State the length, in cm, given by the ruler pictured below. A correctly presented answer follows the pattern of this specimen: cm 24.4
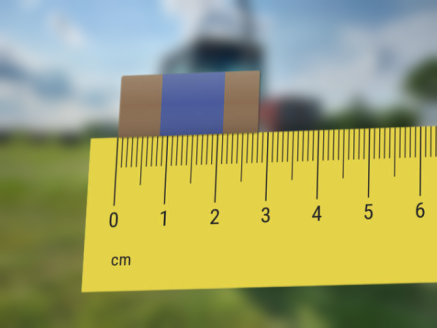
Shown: cm 2.8
